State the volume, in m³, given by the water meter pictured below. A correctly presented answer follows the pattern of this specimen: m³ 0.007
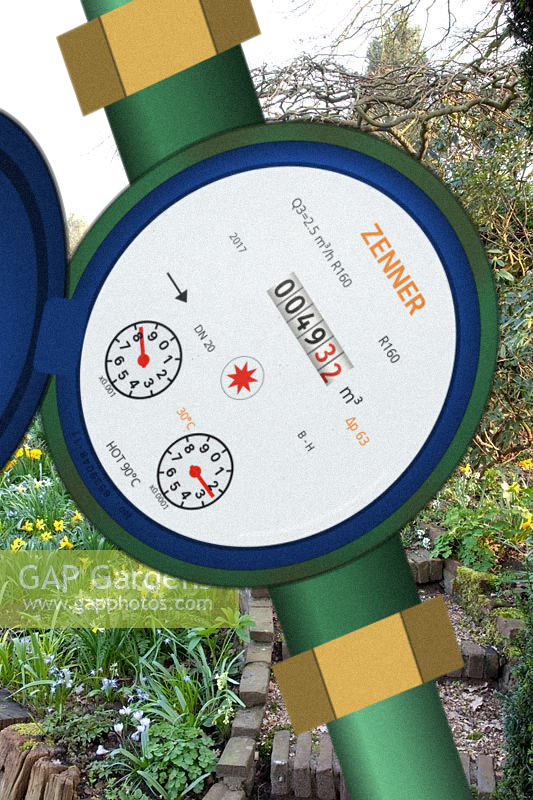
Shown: m³ 49.3182
